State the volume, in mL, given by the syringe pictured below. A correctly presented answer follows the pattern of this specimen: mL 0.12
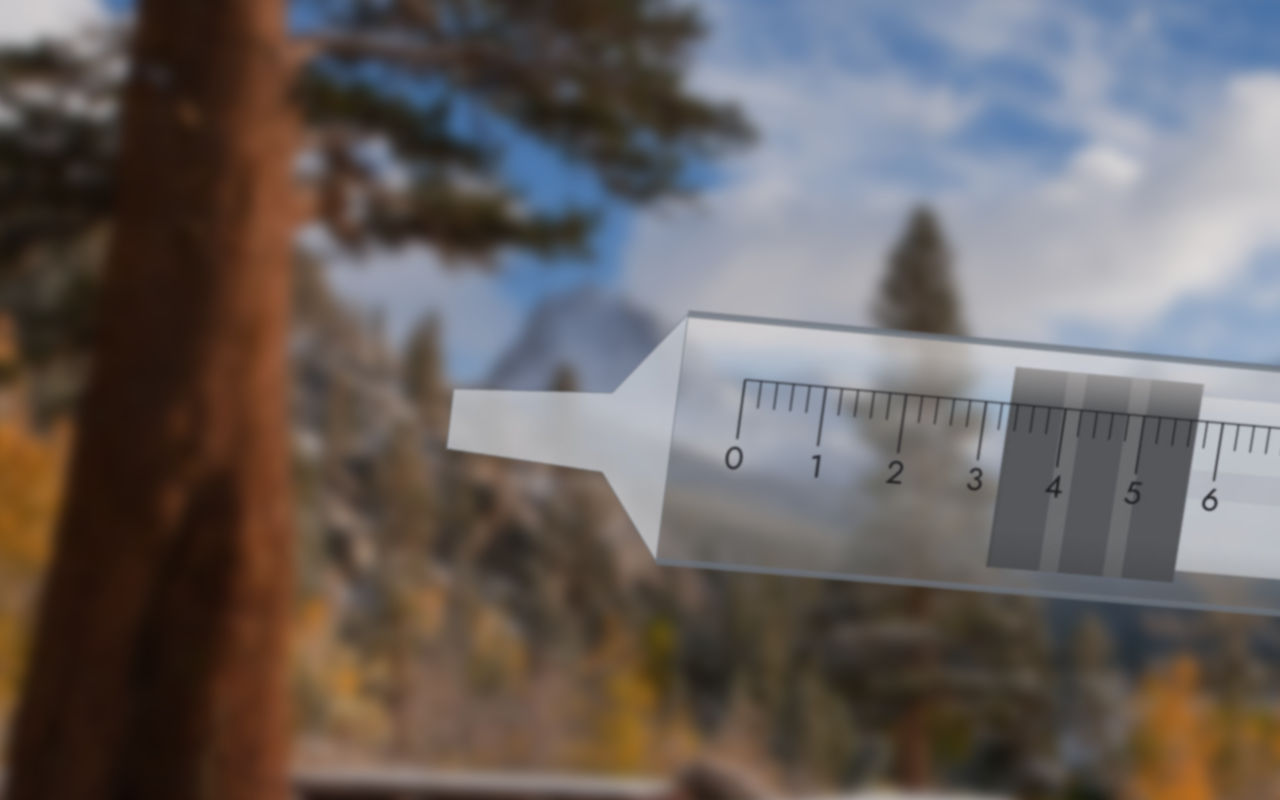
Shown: mL 3.3
